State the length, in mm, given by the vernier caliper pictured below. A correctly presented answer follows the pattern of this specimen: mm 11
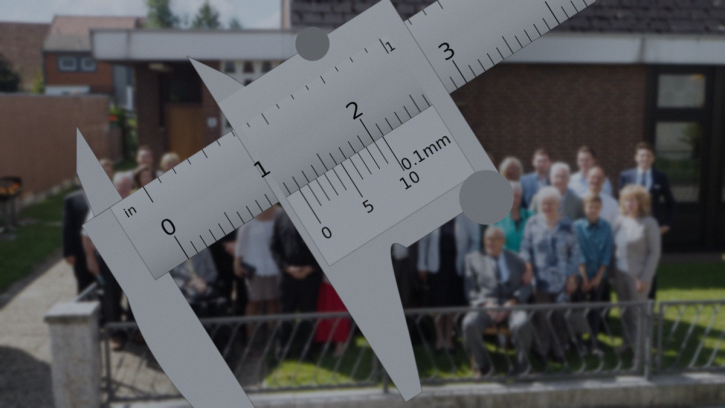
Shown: mm 11.9
